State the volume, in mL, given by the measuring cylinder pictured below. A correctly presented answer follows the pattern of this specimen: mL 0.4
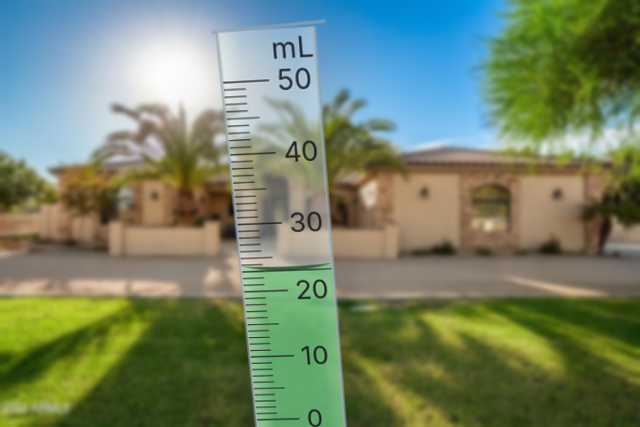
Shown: mL 23
